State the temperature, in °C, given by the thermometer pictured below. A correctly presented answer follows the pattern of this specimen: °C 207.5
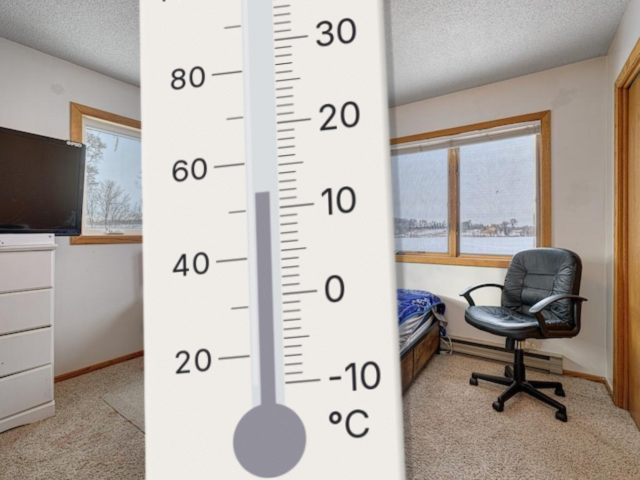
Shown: °C 12
